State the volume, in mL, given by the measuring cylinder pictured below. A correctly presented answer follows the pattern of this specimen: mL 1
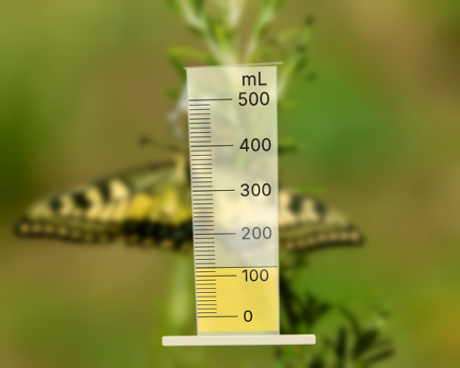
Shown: mL 120
